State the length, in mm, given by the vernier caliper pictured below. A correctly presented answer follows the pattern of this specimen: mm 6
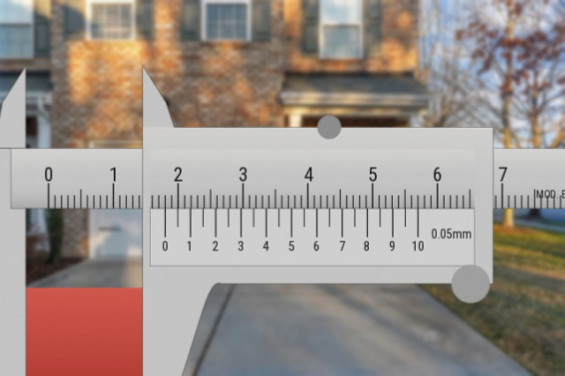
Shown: mm 18.0
